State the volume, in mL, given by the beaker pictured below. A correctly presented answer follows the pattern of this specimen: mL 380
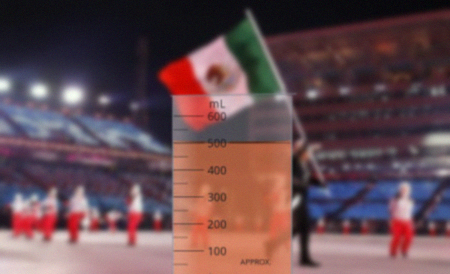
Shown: mL 500
